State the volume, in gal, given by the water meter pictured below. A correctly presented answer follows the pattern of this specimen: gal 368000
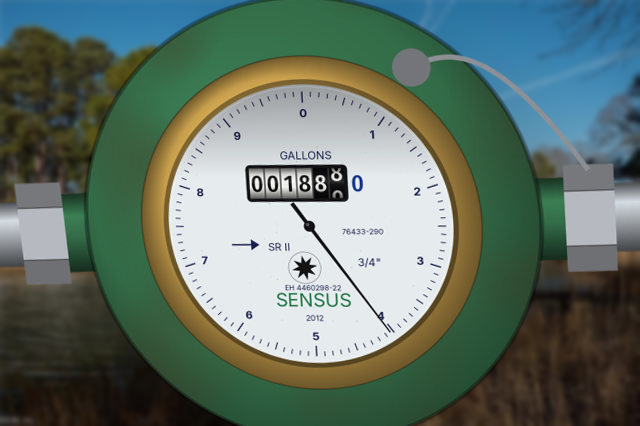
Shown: gal 18884.0
